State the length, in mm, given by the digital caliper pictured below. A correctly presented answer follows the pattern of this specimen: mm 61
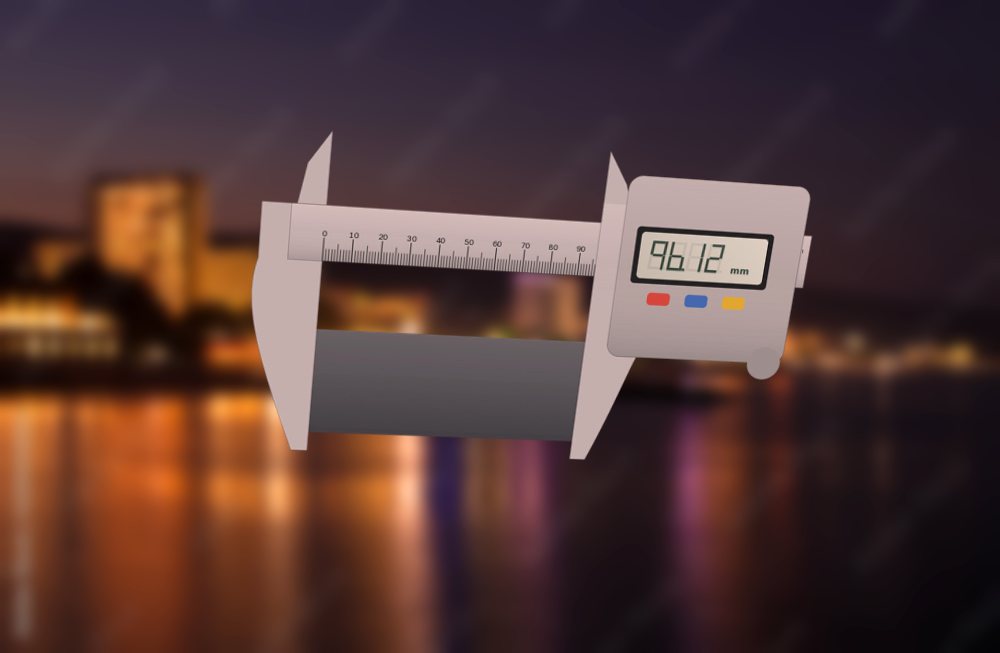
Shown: mm 96.12
